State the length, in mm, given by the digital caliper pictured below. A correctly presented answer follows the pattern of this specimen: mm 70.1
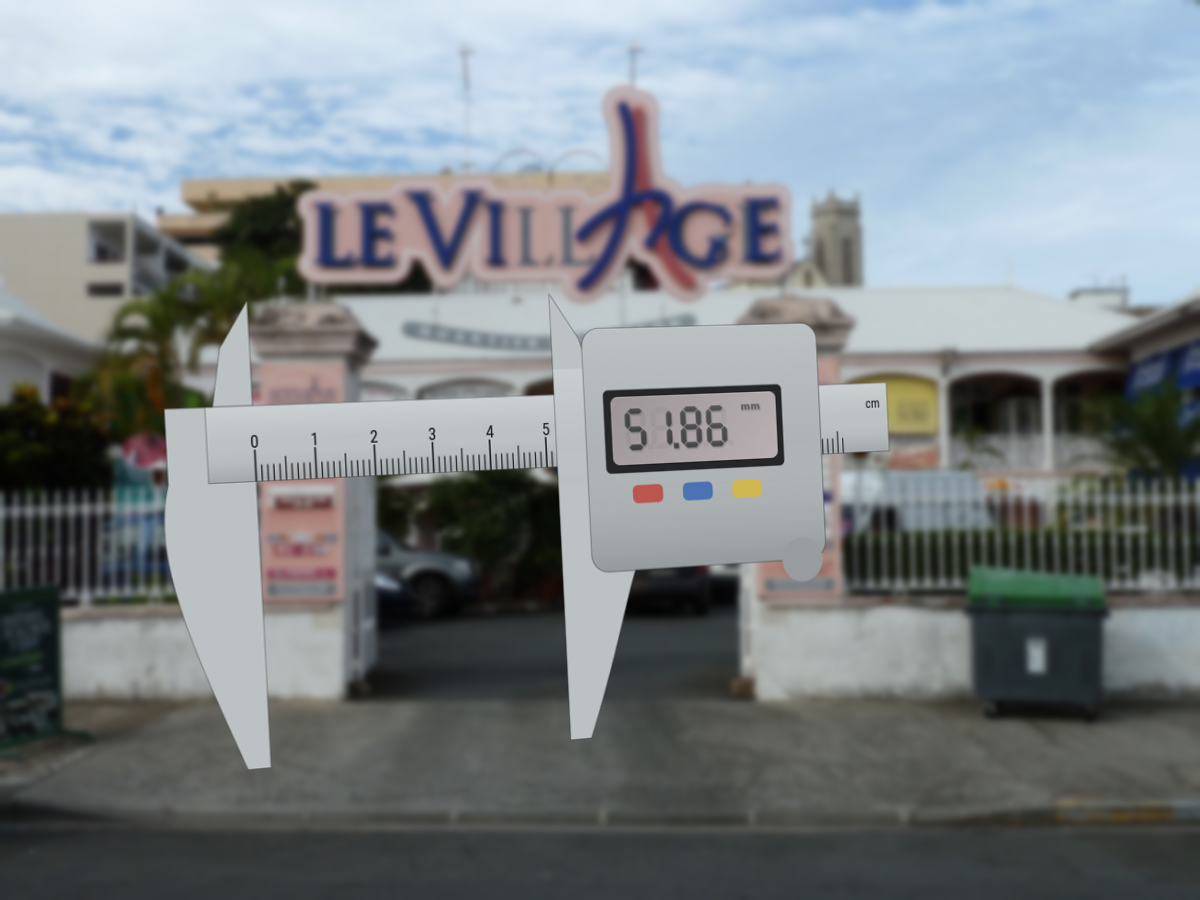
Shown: mm 51.86
